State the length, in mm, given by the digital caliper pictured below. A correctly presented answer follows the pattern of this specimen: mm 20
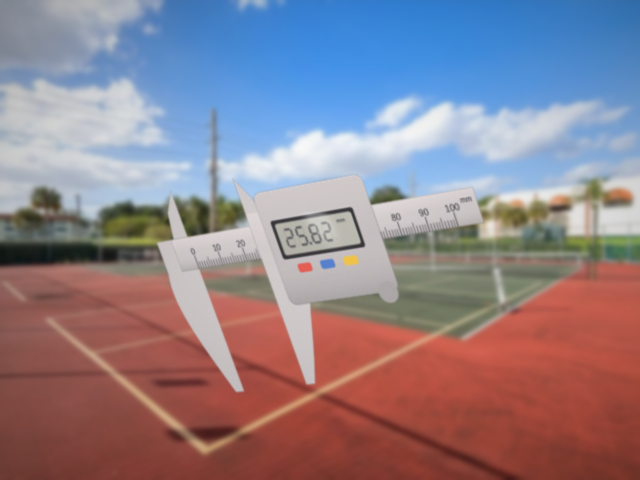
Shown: mm 25.82
